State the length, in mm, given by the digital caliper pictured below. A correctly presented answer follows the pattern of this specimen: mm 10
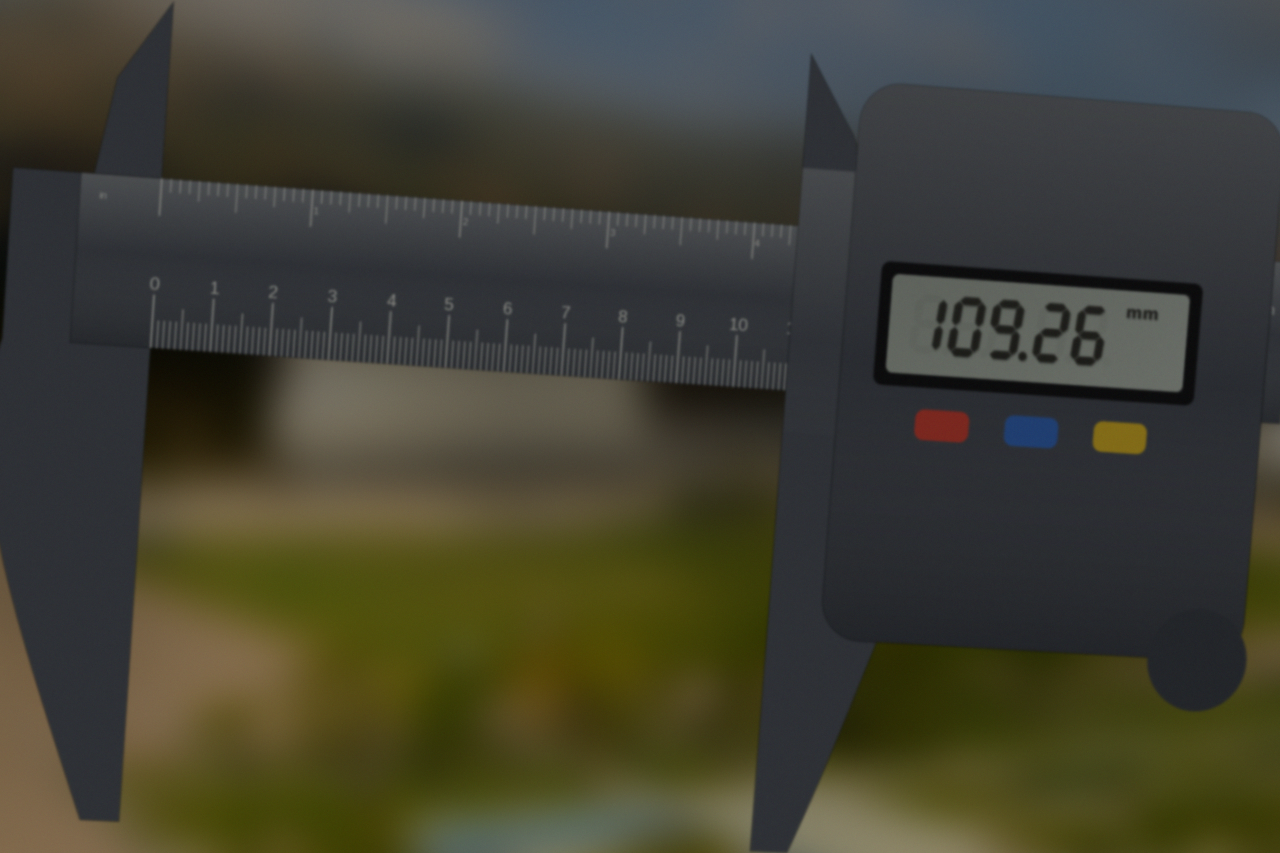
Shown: mm 109.26
